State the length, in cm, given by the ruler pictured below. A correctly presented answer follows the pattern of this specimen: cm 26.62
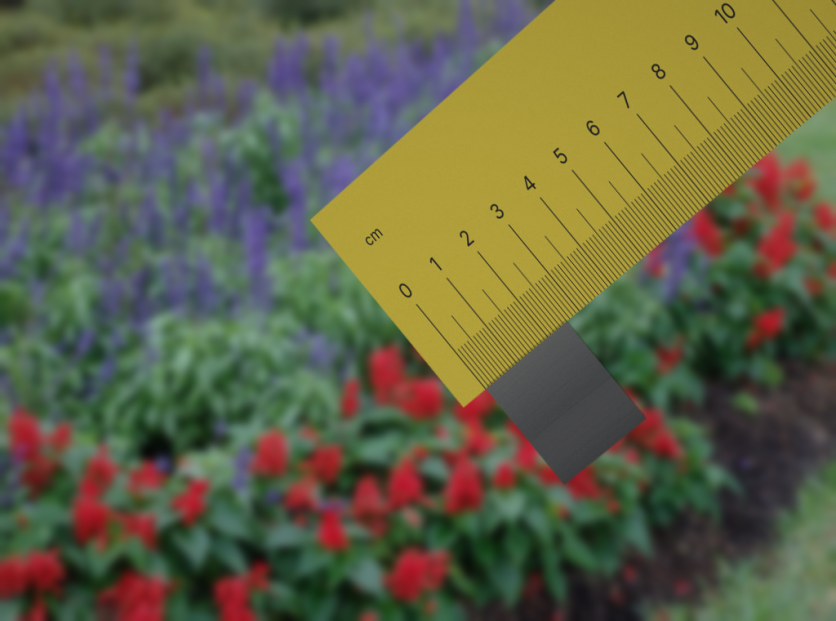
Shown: cm 2.6
